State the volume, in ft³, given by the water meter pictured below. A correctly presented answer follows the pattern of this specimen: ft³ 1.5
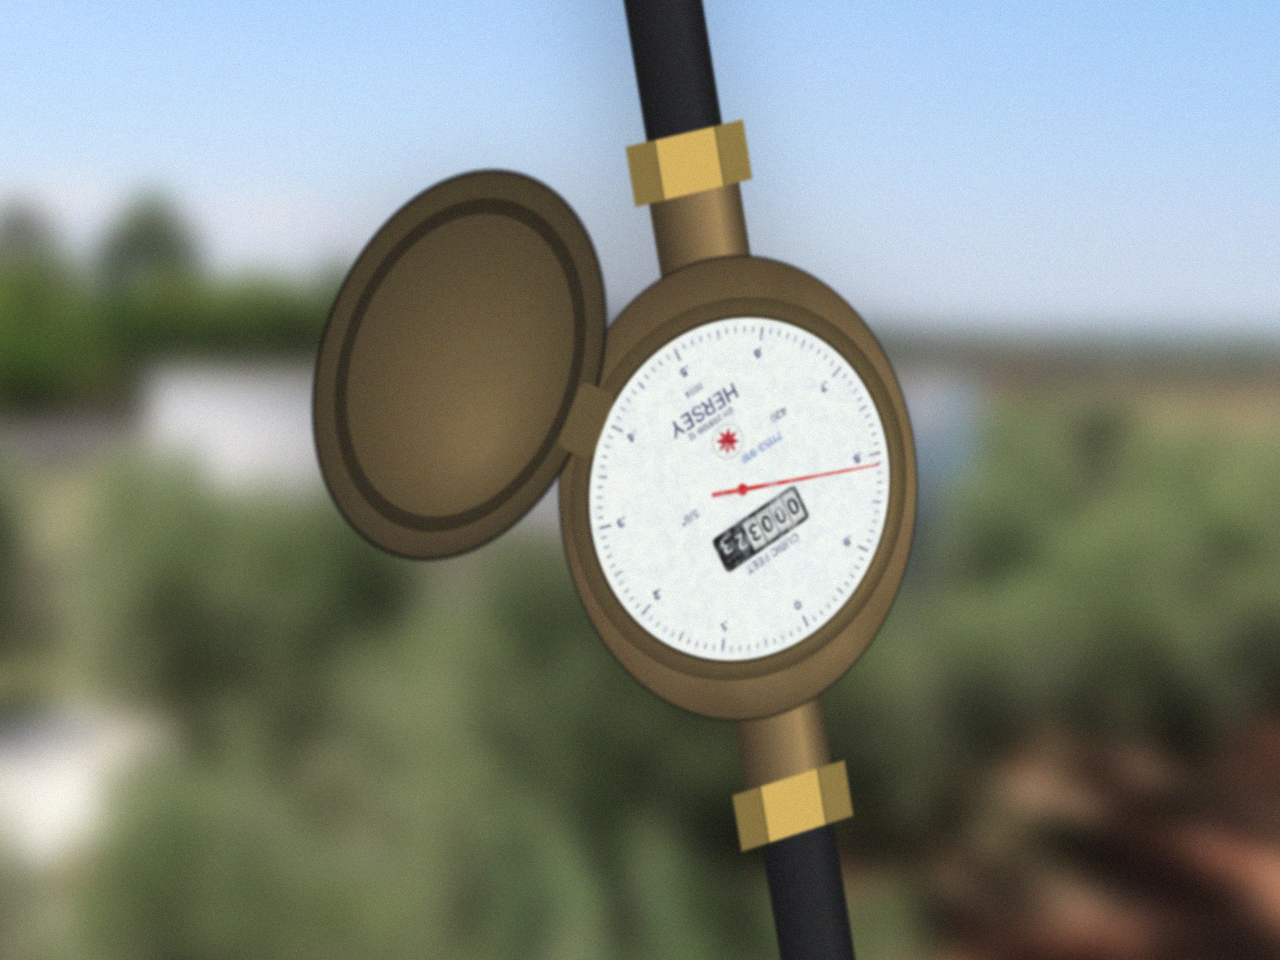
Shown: ft³ 322.81
